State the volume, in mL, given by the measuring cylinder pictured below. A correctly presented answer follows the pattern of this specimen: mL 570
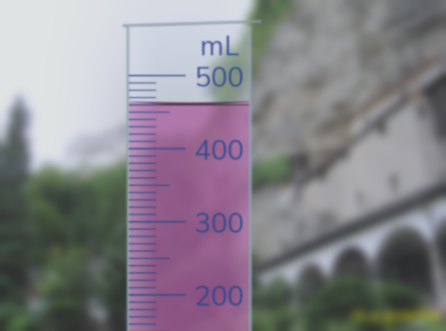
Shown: mL 460
